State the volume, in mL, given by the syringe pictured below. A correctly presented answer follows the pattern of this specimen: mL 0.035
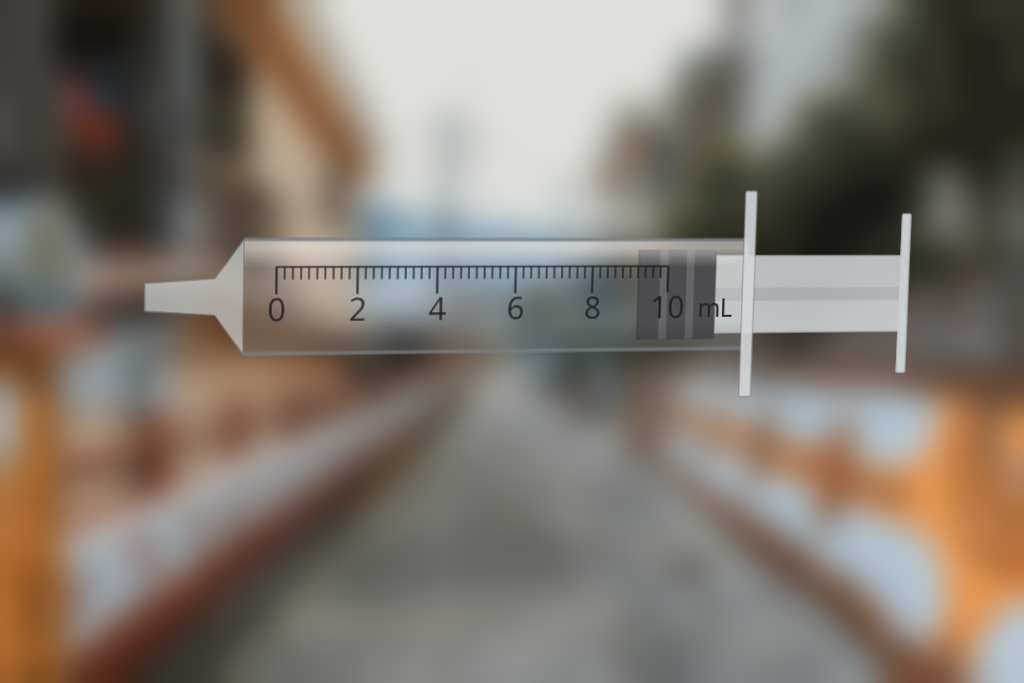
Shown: mL 9.2
